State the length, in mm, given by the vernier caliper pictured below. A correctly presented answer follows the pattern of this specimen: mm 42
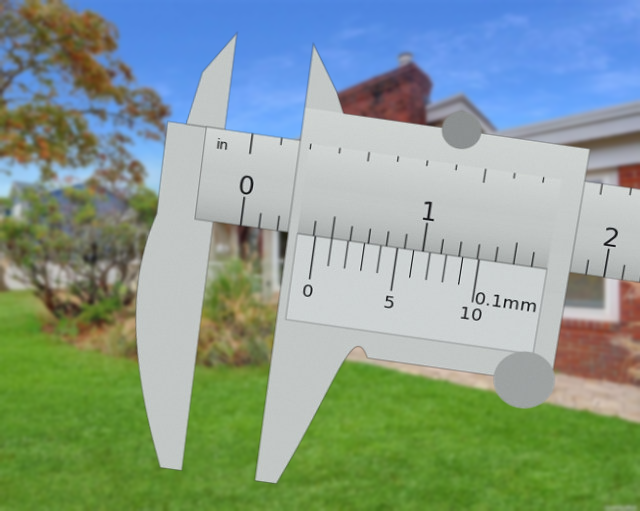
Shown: mm 4.1
